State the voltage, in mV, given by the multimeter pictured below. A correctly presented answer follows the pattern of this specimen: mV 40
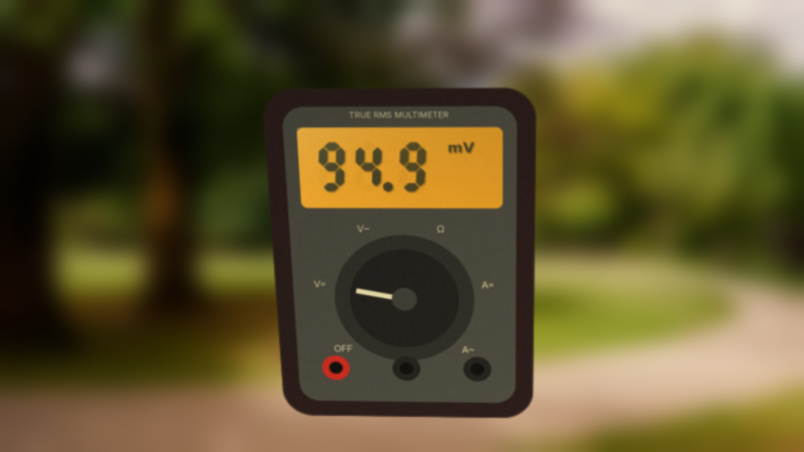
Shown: mV 94.9
